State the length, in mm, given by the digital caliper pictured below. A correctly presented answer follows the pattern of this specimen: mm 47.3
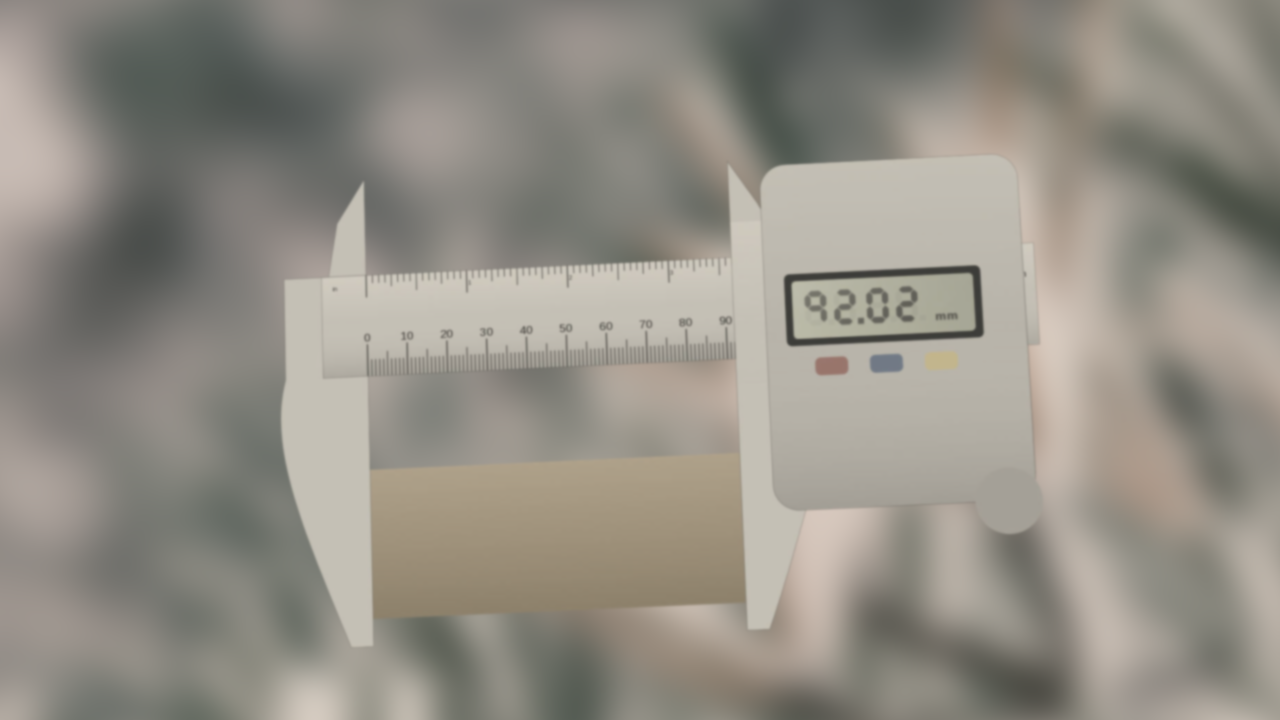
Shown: mm 92.02
